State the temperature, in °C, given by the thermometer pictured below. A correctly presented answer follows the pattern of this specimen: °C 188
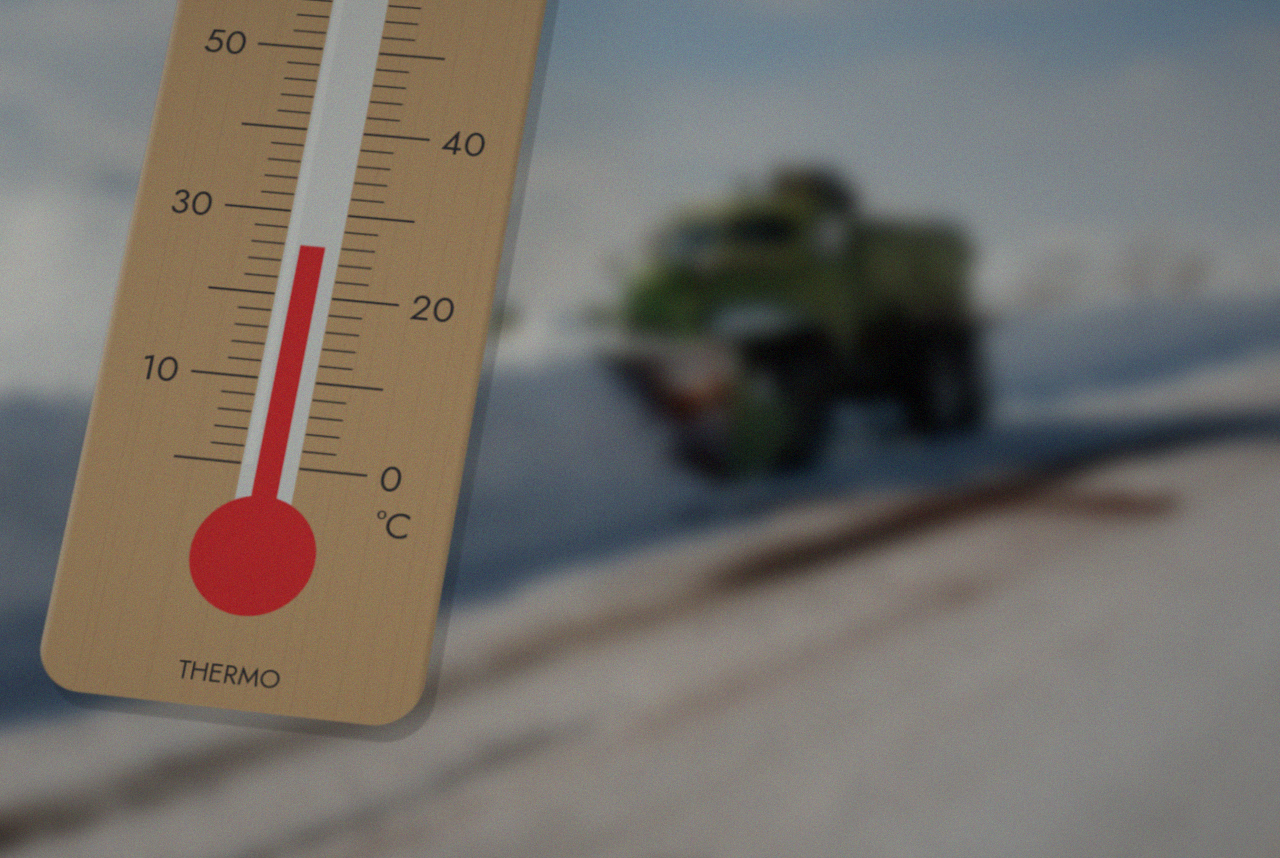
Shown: °C 26
